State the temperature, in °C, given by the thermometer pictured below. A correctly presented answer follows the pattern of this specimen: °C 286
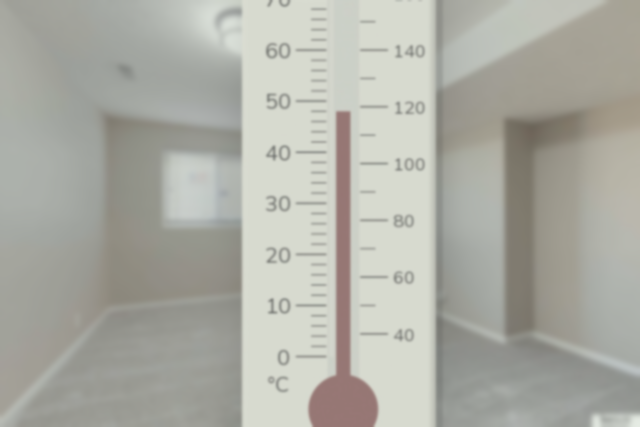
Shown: °C 48
